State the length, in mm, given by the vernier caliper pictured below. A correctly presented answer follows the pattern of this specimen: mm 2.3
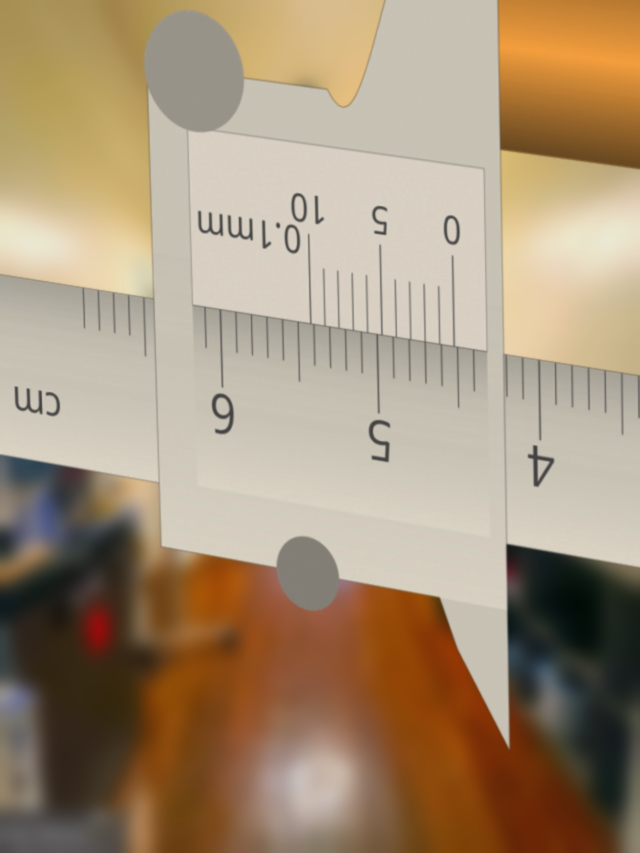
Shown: mm 45.2
